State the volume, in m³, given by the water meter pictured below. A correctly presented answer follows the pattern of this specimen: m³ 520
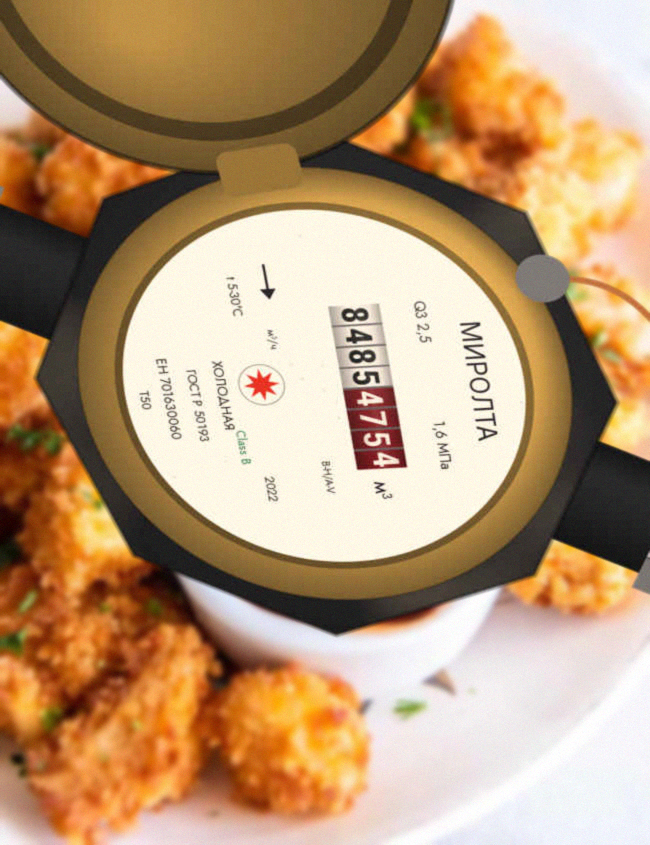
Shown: m³ 8485.4754
